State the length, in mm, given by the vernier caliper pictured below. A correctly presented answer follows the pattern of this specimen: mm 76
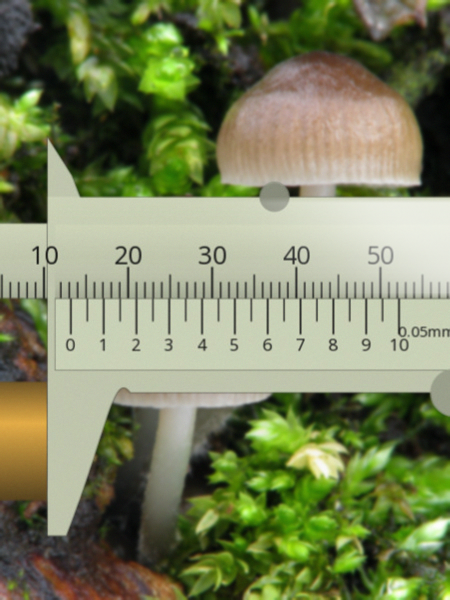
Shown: mm 13.2
